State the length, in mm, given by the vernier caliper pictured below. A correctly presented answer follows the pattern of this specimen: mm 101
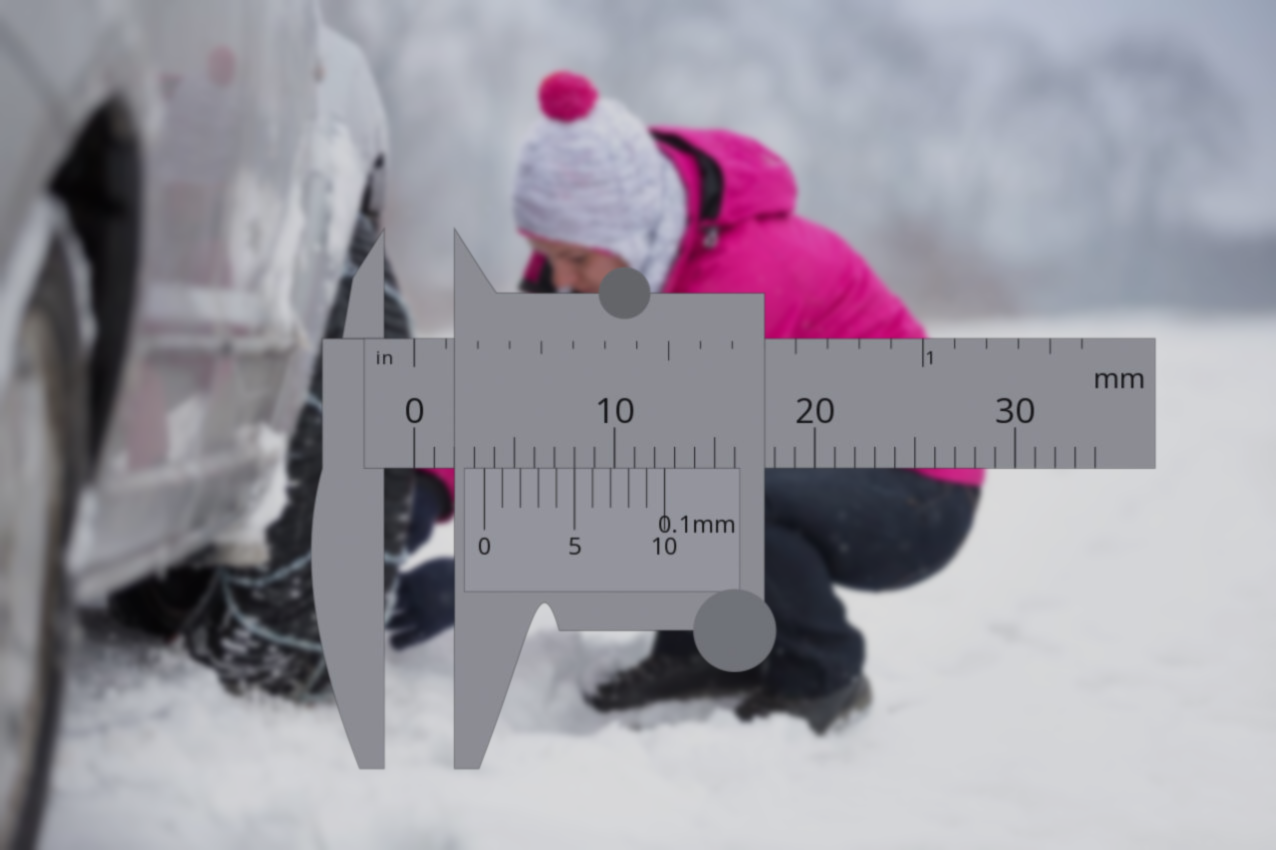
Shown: mm 3.5
